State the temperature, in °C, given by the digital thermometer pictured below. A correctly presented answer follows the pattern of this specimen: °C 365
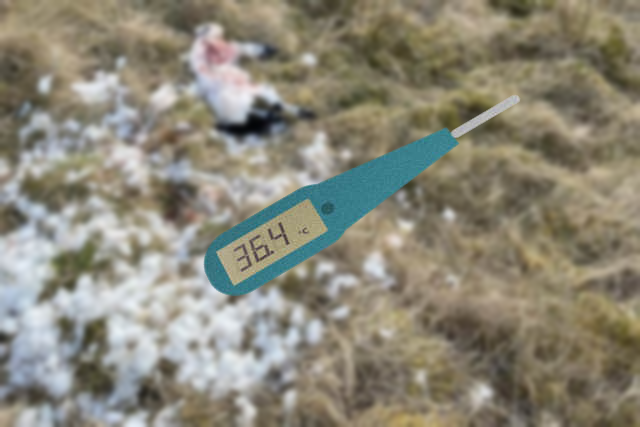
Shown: °C 36.4
